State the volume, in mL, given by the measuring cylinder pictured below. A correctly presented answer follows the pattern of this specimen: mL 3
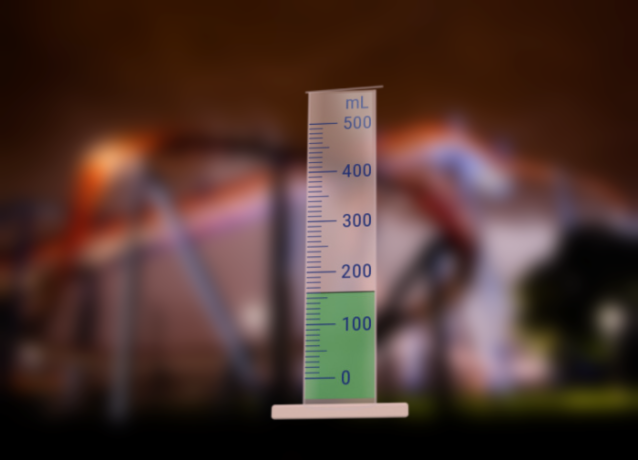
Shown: mL 160
